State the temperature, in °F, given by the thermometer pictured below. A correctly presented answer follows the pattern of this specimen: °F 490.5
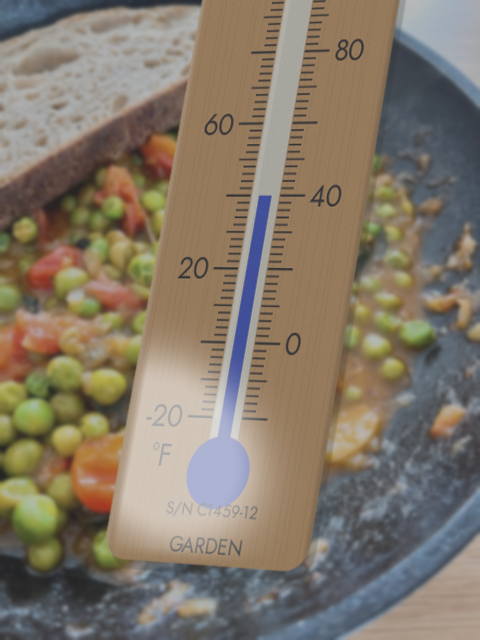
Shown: °F 40
